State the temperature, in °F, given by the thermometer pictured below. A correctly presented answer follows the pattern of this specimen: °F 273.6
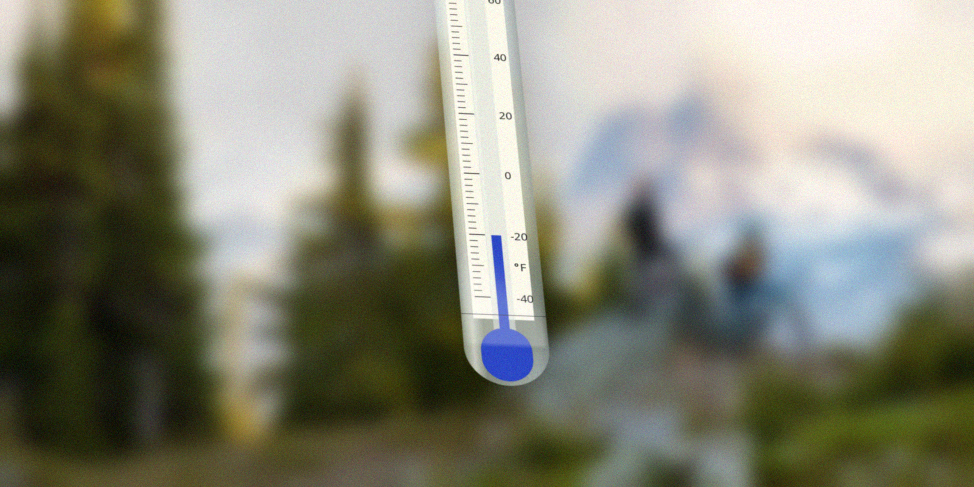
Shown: °F -20
